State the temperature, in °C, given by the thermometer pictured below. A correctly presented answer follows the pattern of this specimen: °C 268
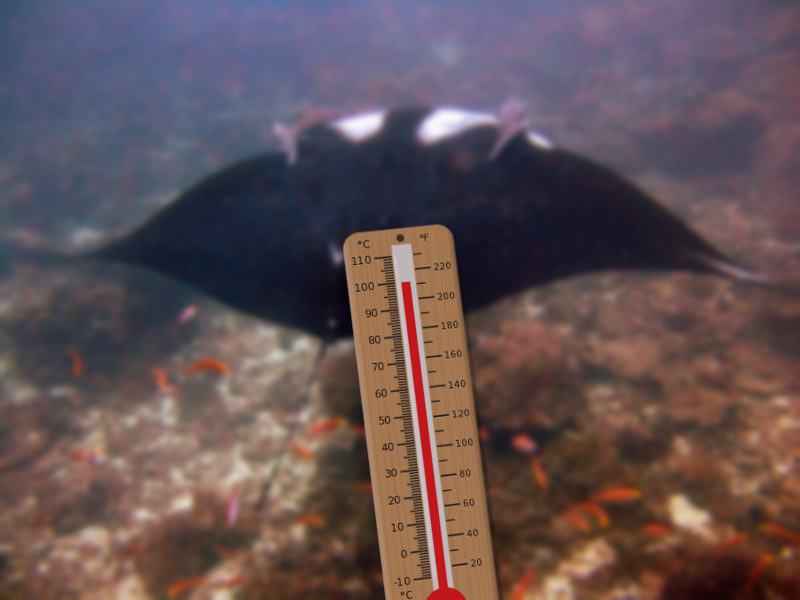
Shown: °C 100
